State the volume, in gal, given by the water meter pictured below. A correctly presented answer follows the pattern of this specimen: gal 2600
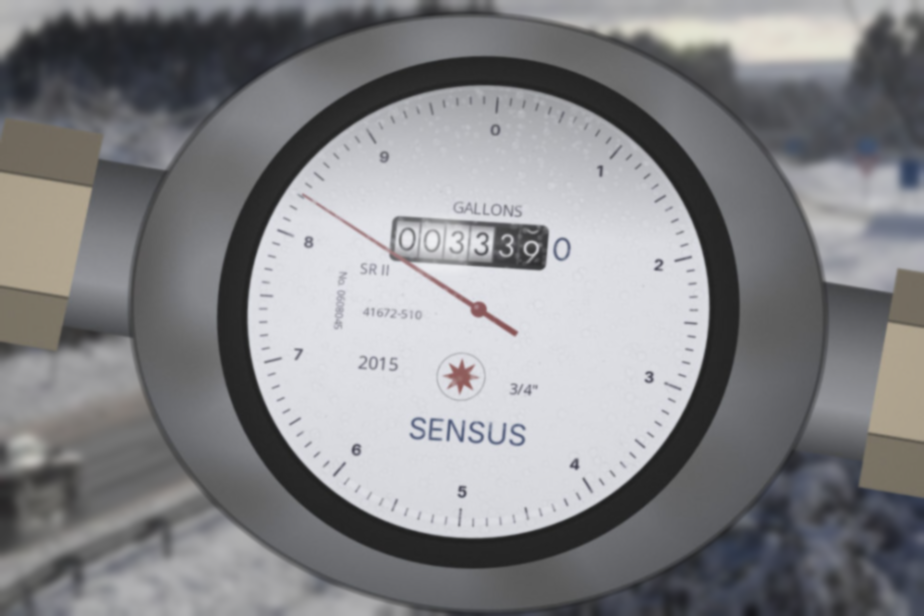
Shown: gal 33388.3
